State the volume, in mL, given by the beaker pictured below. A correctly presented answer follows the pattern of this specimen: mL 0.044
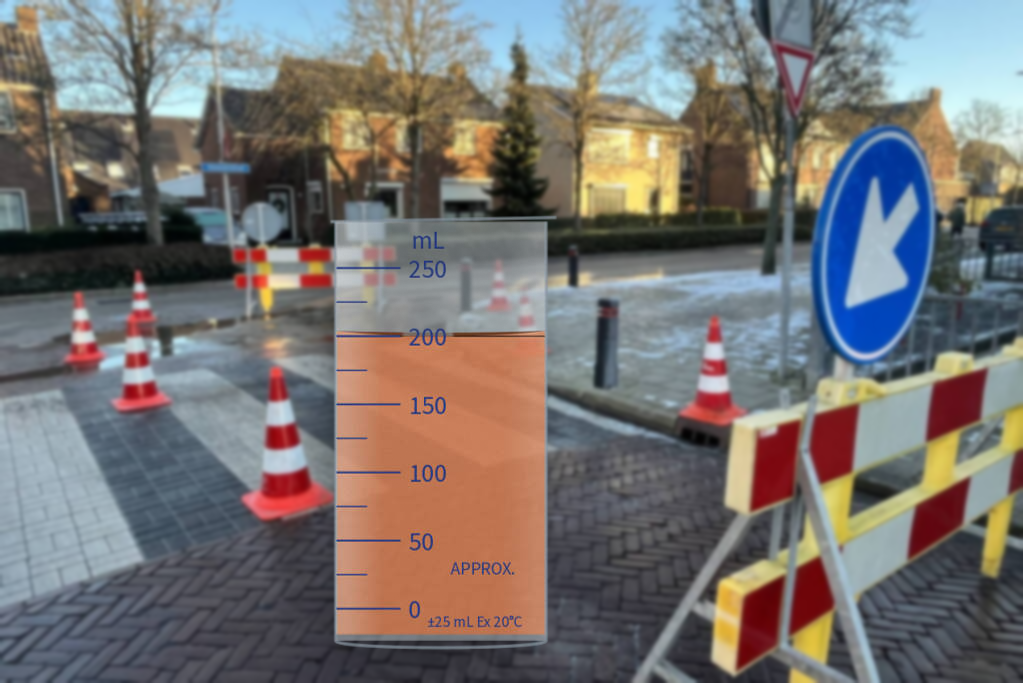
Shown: mL 200
